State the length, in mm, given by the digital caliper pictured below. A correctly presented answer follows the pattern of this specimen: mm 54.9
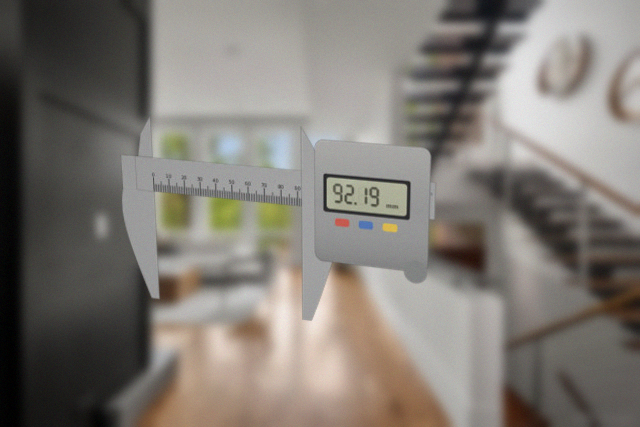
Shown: mm 92.19
